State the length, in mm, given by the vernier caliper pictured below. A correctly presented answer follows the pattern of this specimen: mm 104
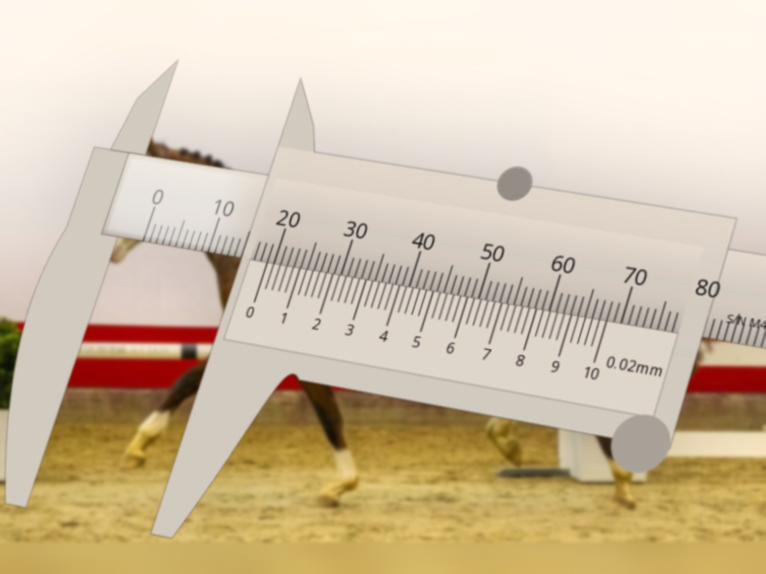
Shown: mm 19.0
